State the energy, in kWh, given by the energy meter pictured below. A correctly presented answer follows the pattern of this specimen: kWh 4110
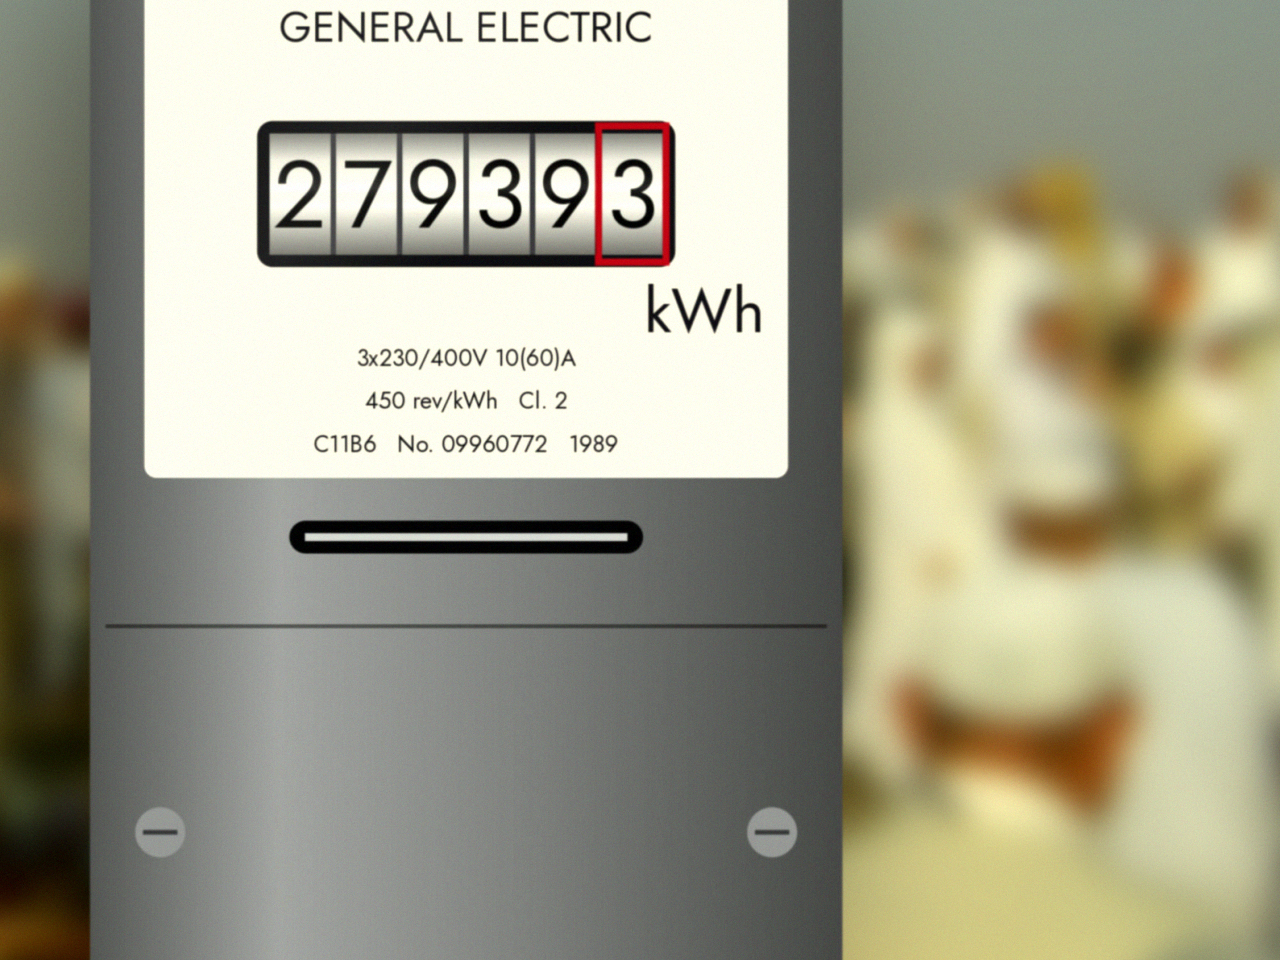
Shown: kWh 27939.3
